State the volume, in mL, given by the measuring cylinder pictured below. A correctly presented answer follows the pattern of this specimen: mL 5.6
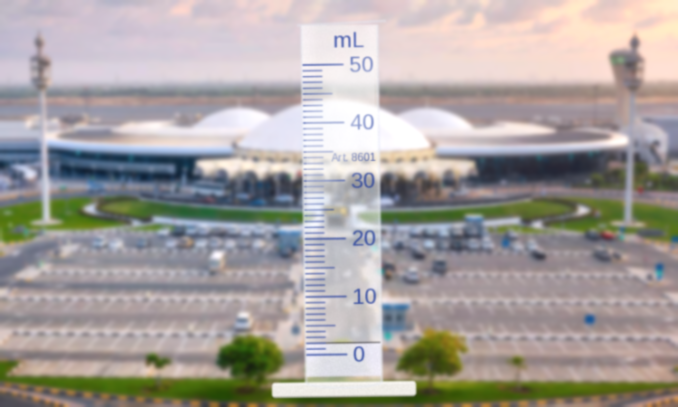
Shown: mL 2
